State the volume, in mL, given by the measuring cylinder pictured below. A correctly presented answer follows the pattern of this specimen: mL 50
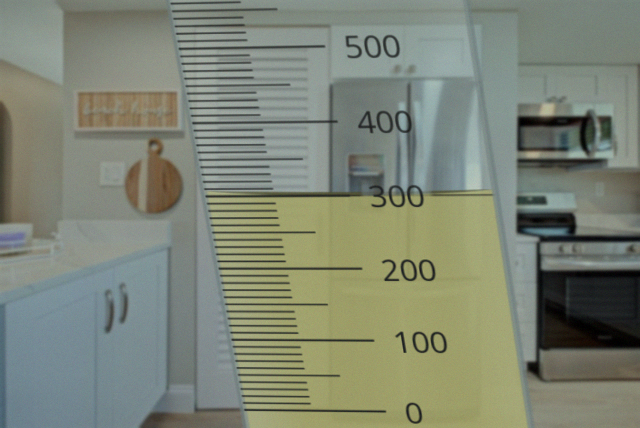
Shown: mL 300
